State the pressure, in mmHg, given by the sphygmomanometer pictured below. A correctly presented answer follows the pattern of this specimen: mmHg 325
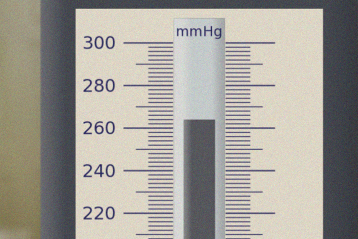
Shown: mmHg 264
